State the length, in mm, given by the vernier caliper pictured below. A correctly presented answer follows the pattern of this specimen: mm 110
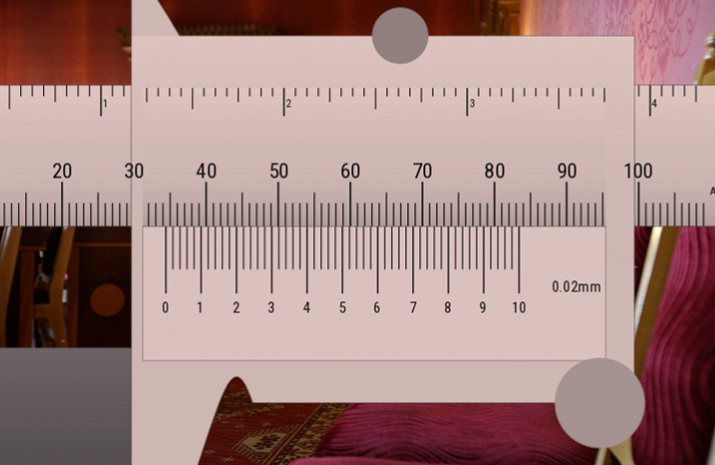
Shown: mm 34.4
